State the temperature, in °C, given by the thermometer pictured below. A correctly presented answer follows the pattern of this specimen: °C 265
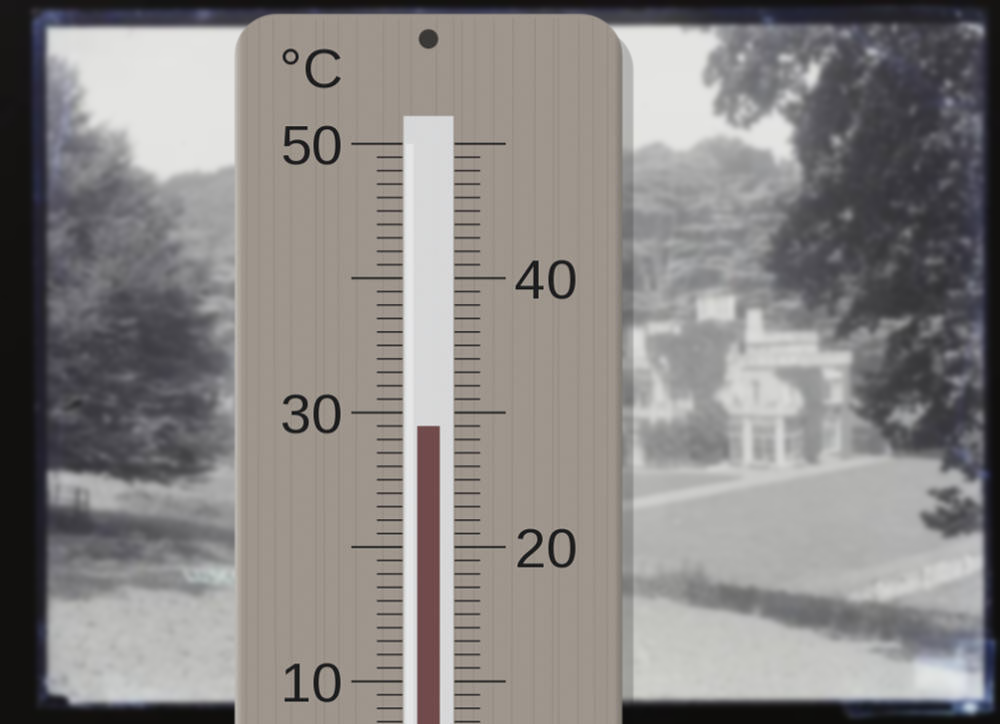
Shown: °C 29
